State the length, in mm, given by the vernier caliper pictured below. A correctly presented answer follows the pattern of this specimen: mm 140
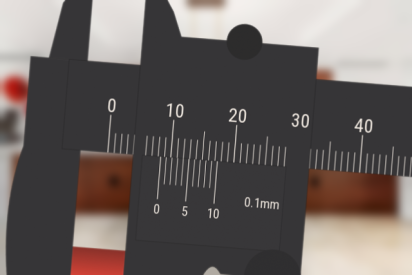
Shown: mm 8.4
